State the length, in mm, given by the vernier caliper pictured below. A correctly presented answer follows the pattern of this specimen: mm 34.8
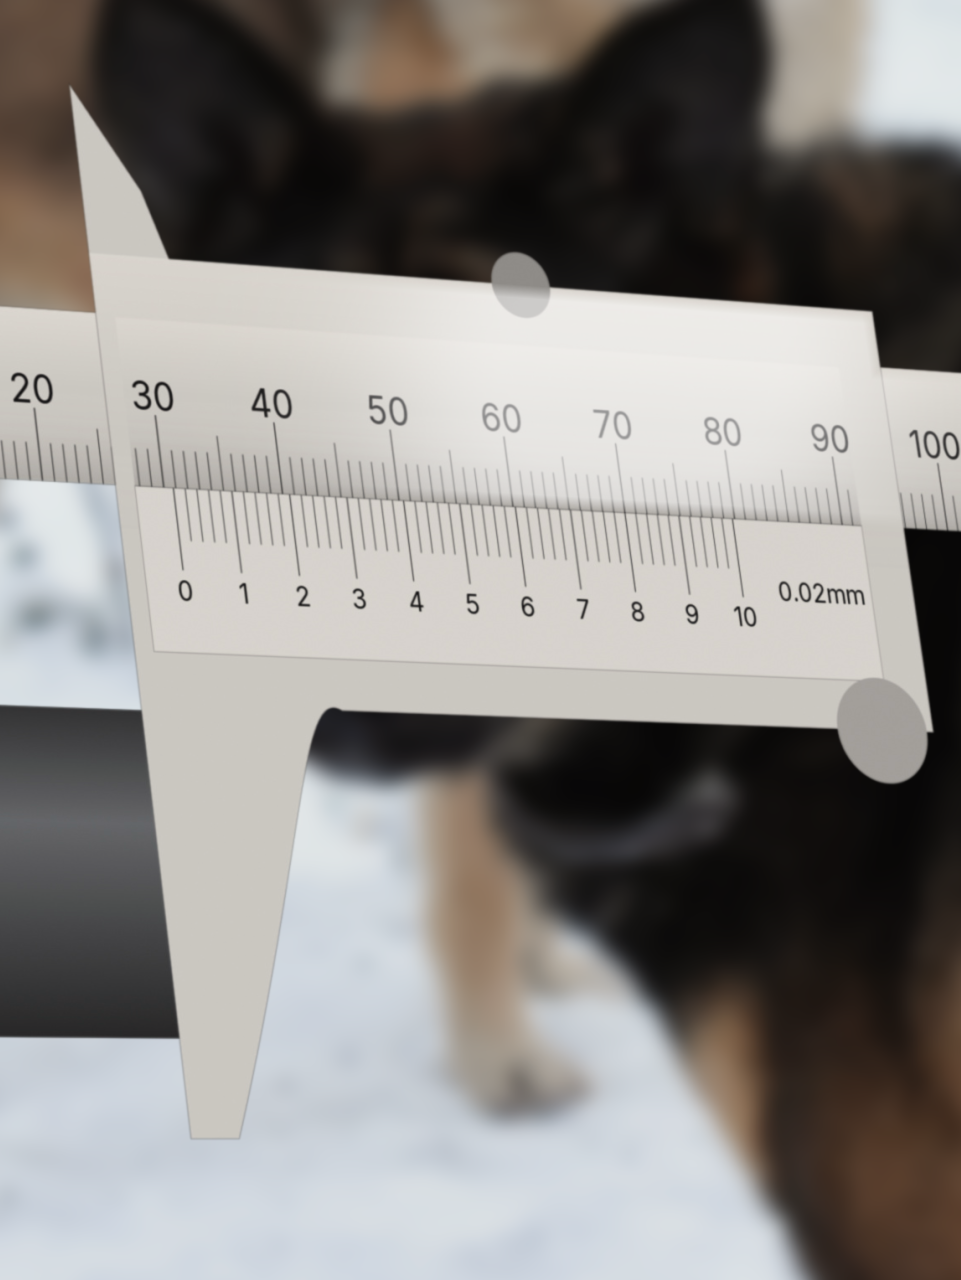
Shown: mm 30.8
